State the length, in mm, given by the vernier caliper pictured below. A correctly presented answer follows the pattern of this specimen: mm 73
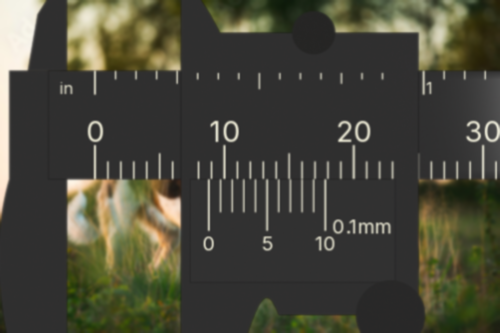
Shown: mm 8.8
